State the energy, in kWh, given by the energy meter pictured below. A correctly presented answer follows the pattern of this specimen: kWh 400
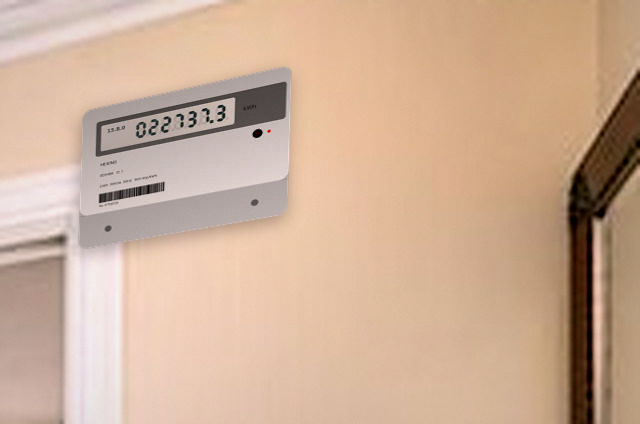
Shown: kWh 22737.3
